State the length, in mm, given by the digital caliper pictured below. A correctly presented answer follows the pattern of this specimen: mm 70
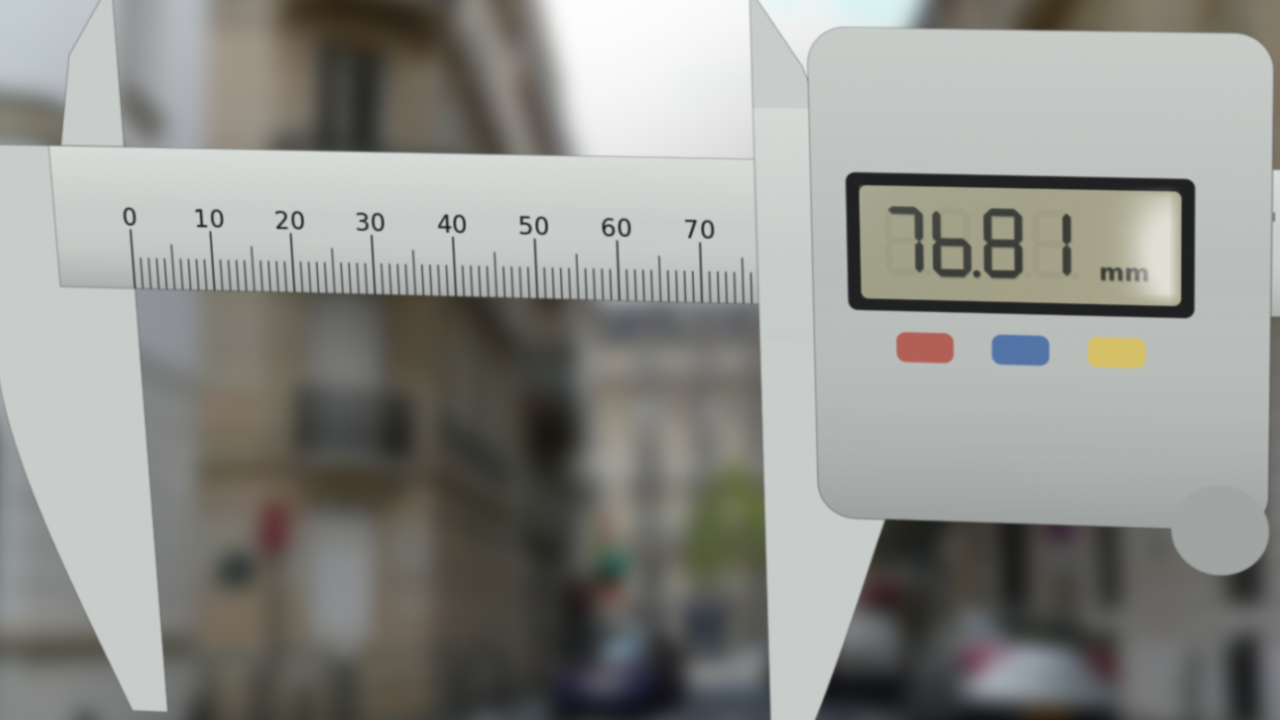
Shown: mm 76.81
